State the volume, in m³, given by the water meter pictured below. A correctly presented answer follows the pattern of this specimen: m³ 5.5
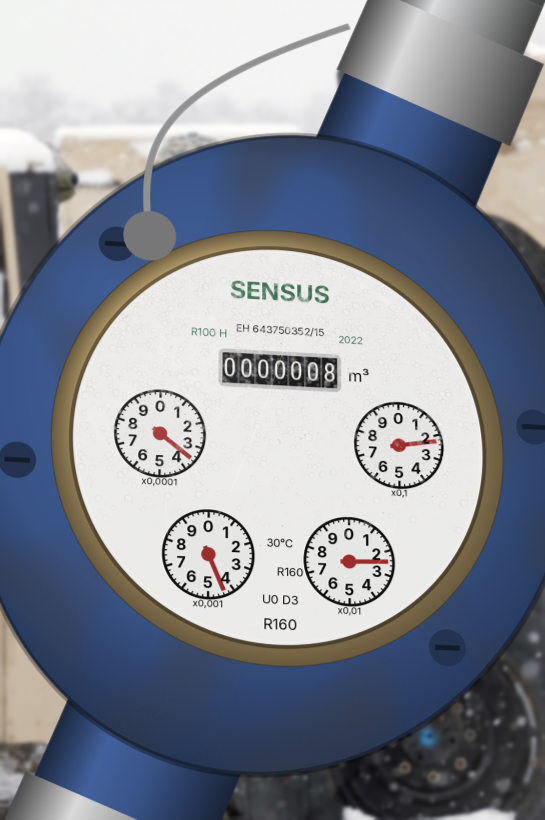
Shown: m³ 8.2243
